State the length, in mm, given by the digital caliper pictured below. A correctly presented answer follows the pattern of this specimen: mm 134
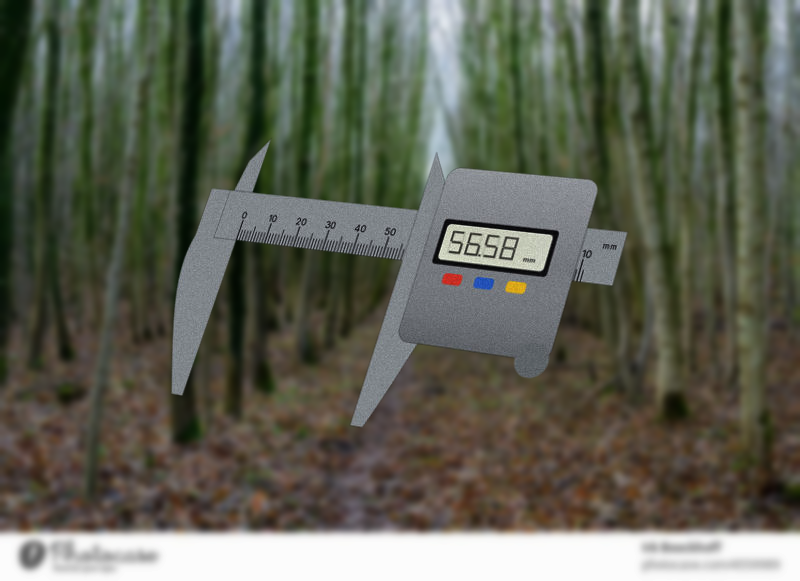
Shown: mm 56.58
